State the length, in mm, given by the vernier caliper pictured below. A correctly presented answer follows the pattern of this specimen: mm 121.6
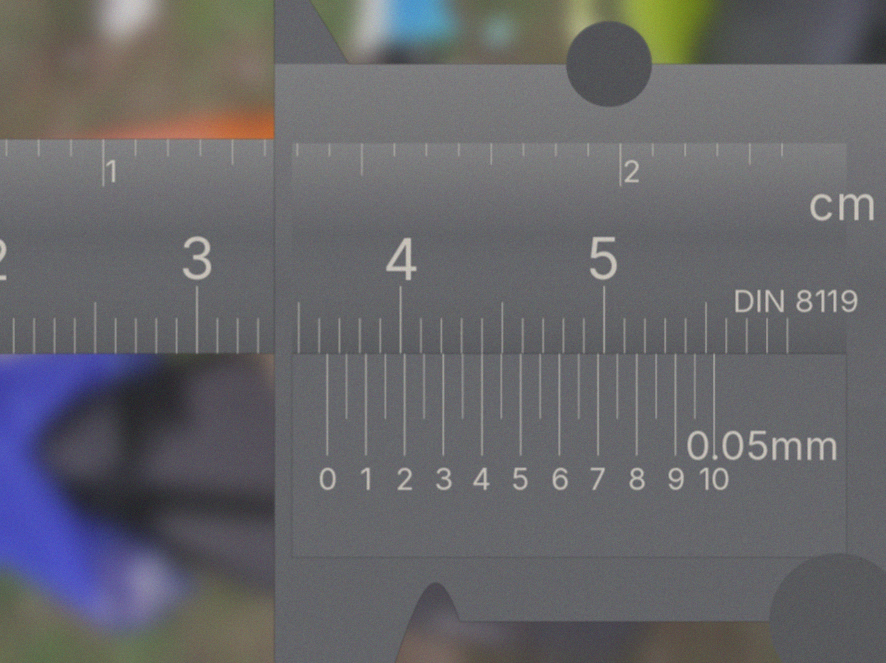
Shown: mm 36.4
